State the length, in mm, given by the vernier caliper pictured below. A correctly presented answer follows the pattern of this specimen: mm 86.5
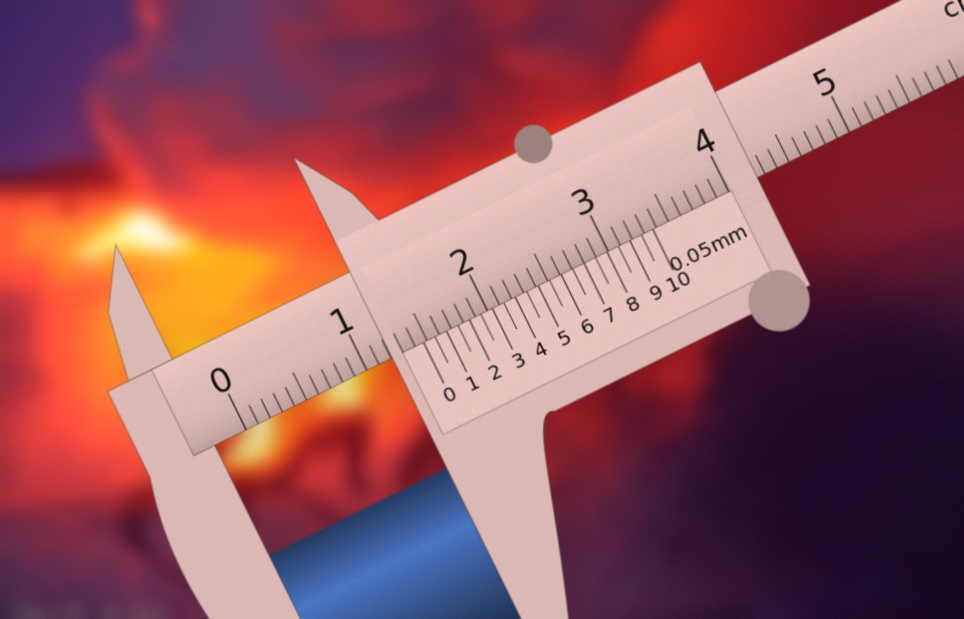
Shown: mm 14.7
